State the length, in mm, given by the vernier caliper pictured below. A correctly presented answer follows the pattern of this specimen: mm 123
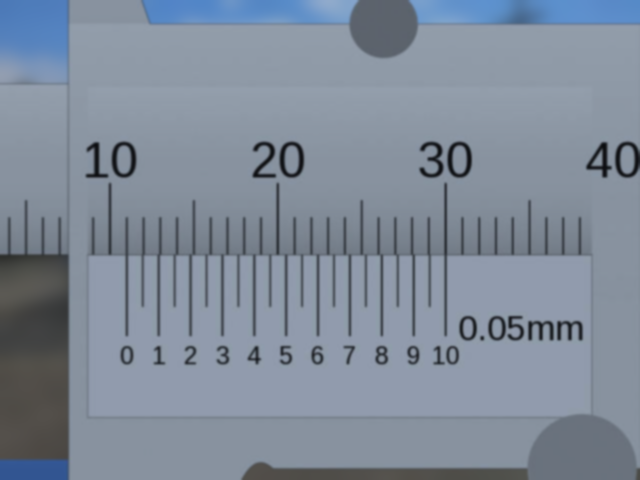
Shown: mm 11.0
